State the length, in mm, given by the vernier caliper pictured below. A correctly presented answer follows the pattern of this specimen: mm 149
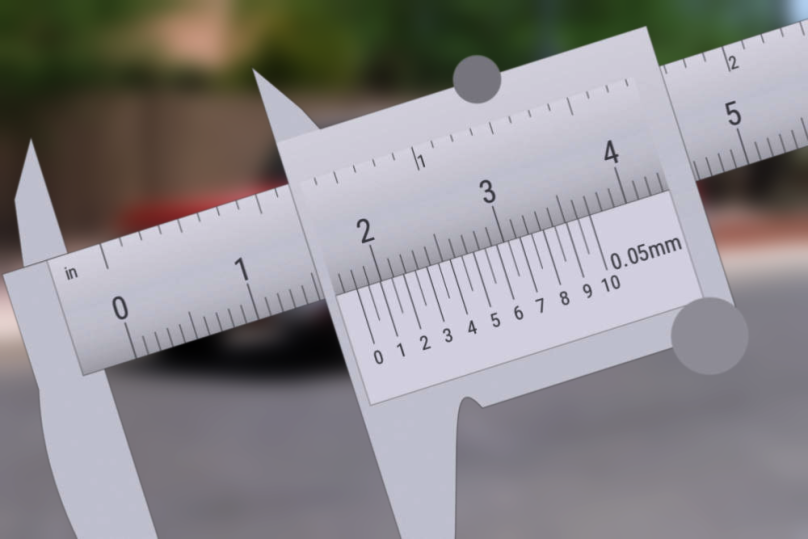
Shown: mm 18.0
